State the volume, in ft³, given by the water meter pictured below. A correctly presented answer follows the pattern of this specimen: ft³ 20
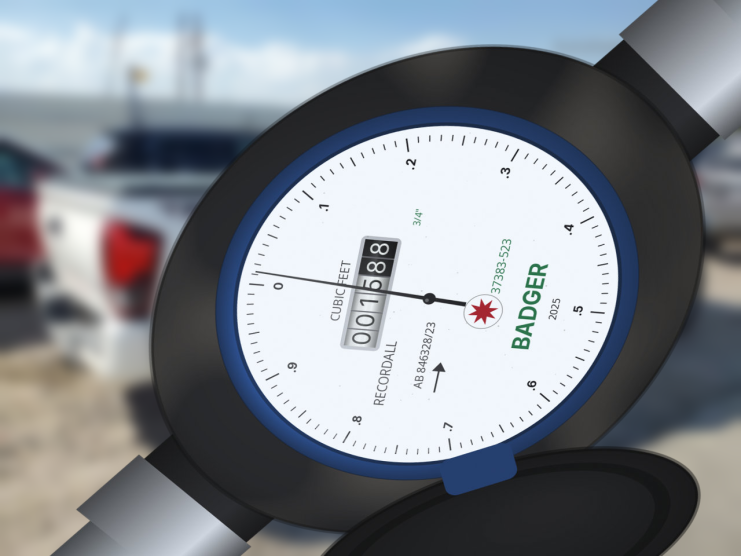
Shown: ft³ 1588.01
